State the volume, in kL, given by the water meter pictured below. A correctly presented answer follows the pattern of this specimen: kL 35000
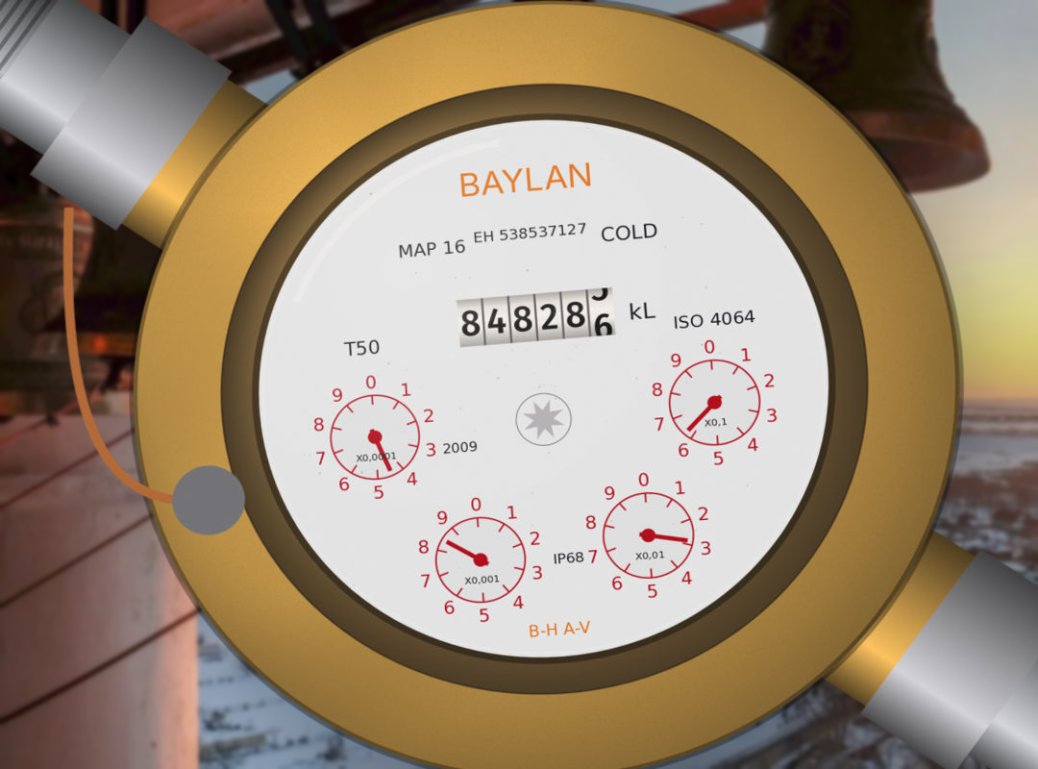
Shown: kL 848285.6284
